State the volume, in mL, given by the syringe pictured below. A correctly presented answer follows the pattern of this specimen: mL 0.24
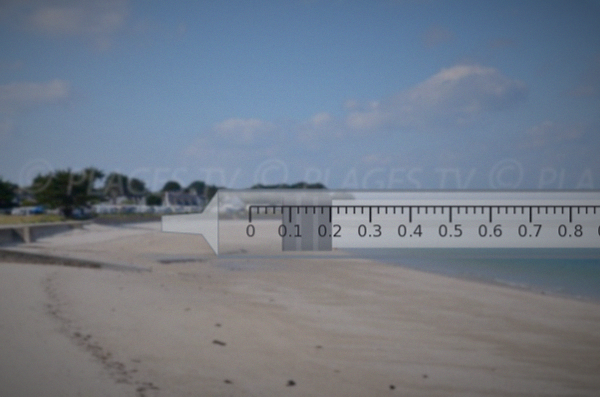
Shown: mL 0.08
